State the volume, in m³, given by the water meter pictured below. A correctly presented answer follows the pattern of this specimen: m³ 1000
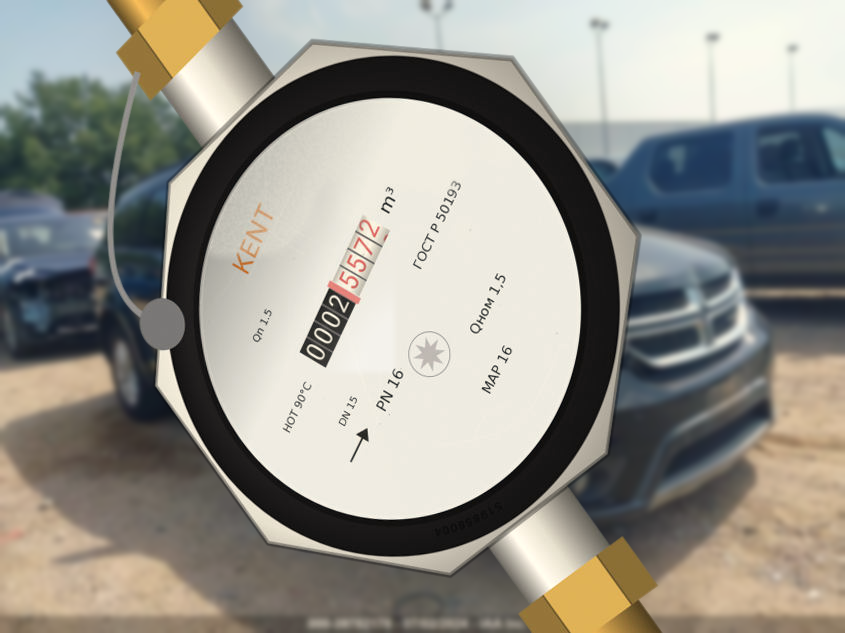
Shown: m³ 2.5572
